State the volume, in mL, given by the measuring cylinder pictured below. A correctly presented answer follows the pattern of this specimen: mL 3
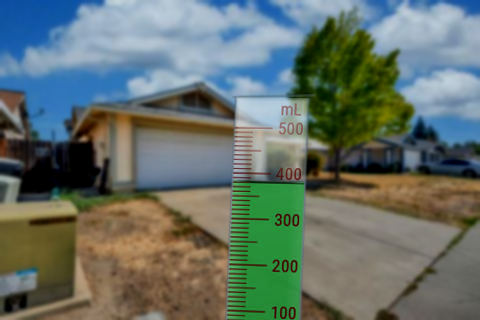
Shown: mL 380
